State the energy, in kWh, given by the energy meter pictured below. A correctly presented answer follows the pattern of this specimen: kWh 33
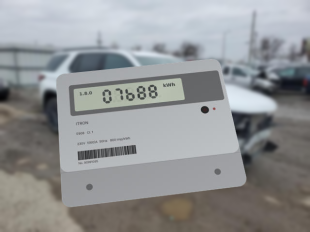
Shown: kWh 7688
